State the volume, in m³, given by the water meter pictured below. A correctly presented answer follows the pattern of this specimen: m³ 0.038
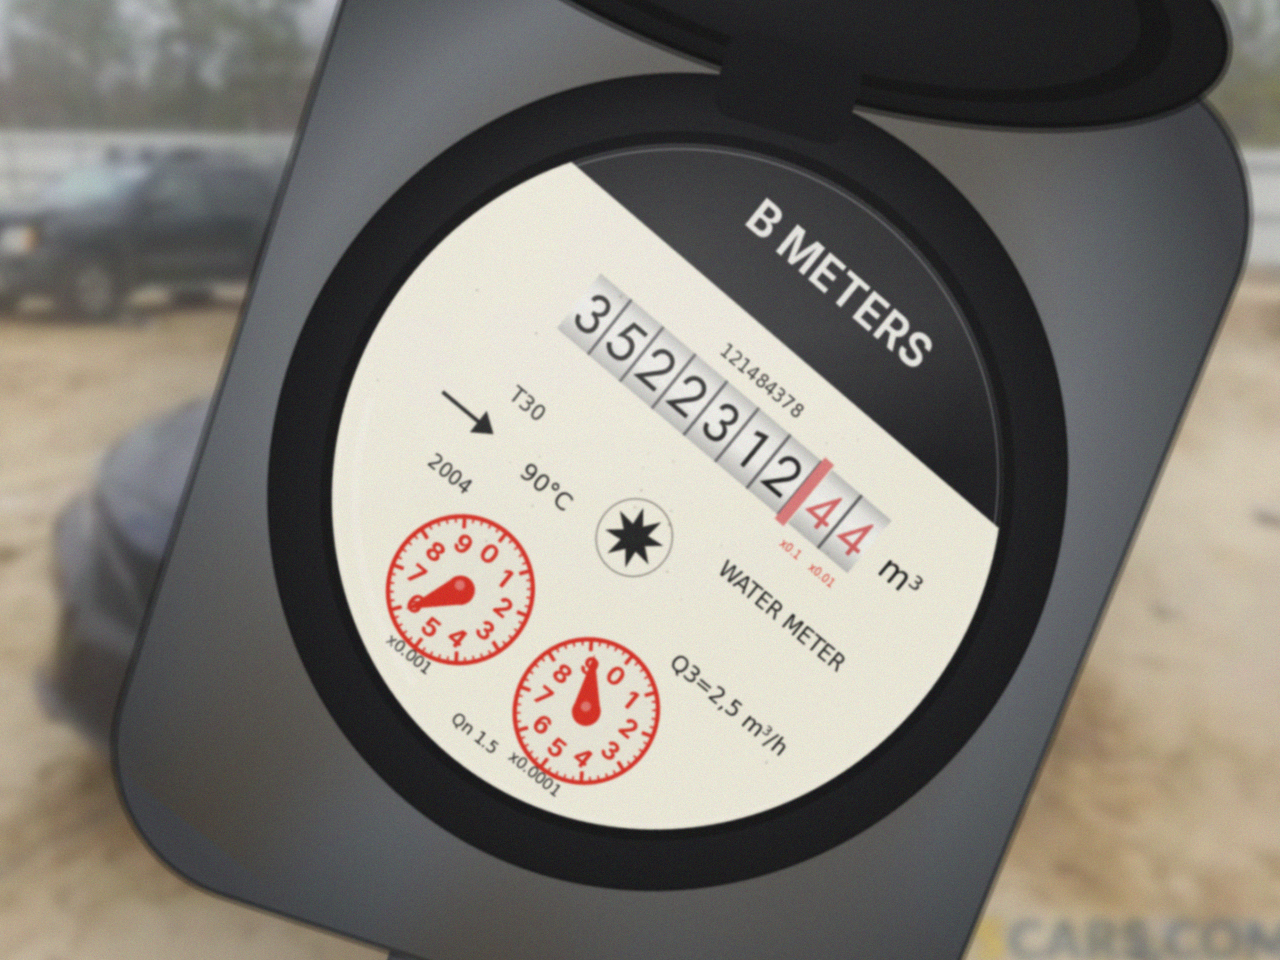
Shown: m³ 3522312.4459
